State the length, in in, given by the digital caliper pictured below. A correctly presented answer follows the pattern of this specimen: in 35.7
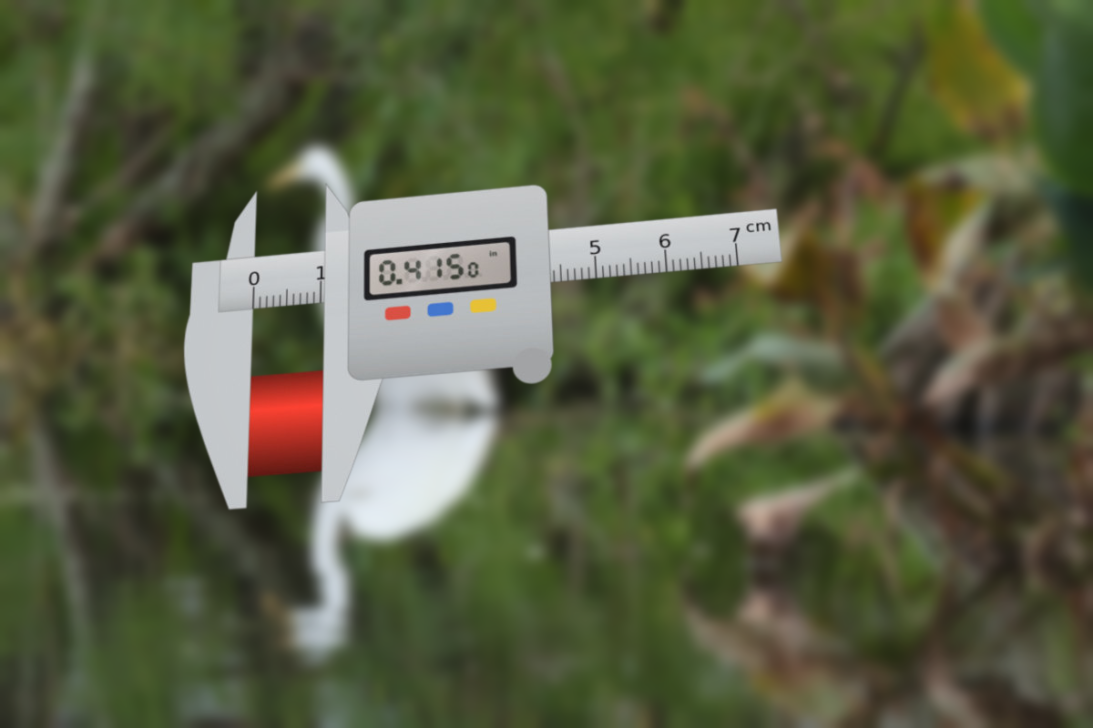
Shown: in 0.4150
